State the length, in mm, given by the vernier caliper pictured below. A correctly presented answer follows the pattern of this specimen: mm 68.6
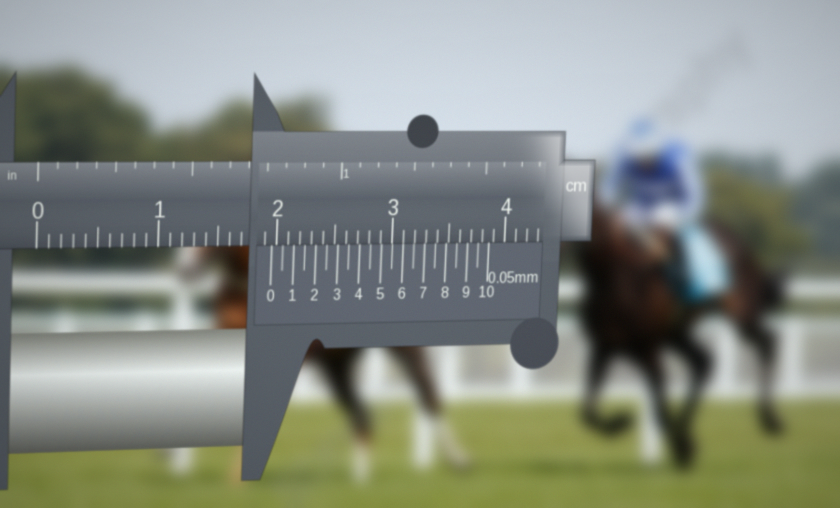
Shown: mm 19.6
